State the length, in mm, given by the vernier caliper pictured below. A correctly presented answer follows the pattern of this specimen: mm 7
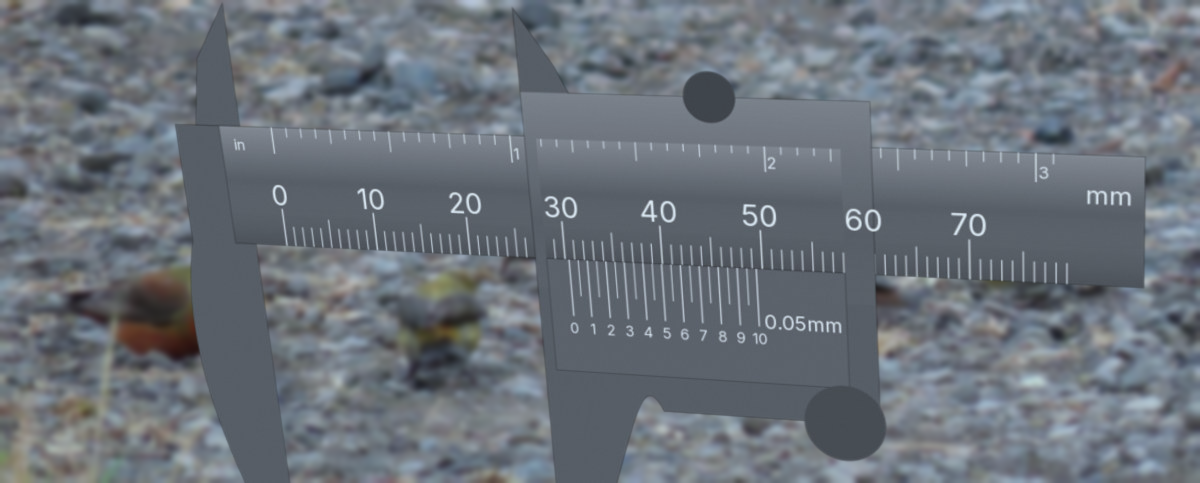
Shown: mm 30.4
